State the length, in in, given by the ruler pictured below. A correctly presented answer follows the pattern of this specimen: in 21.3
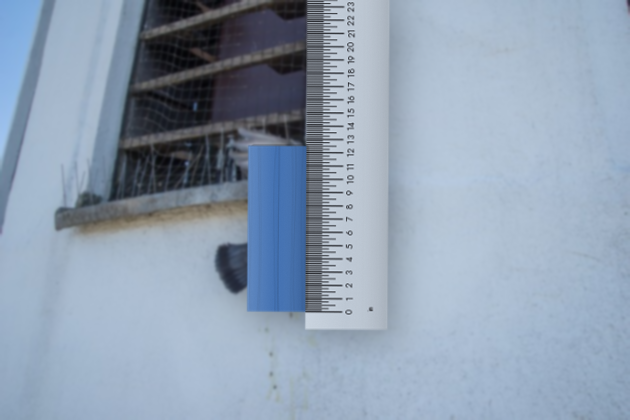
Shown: in 12.5
